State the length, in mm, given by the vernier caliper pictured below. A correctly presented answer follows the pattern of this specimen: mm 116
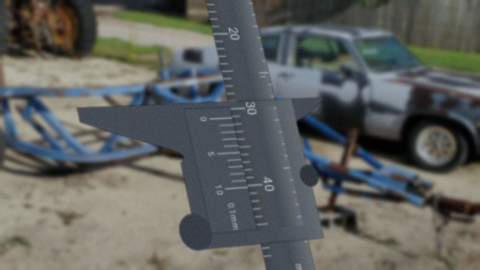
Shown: mm 31.2
